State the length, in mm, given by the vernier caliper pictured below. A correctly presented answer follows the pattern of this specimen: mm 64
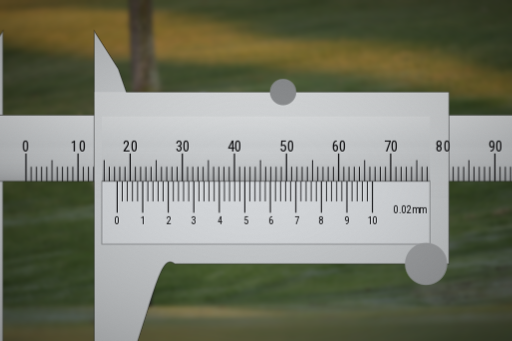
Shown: mm 17.5
